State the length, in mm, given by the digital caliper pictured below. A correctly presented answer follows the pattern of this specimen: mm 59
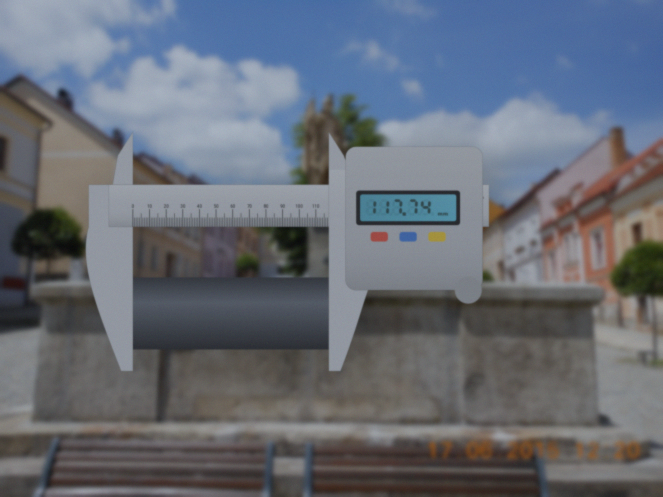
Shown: mm 117.74
